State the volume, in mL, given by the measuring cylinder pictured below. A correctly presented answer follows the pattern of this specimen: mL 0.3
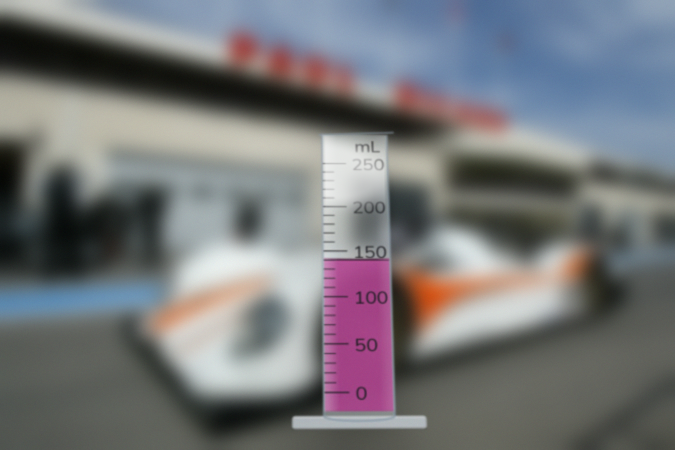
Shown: mL 140
